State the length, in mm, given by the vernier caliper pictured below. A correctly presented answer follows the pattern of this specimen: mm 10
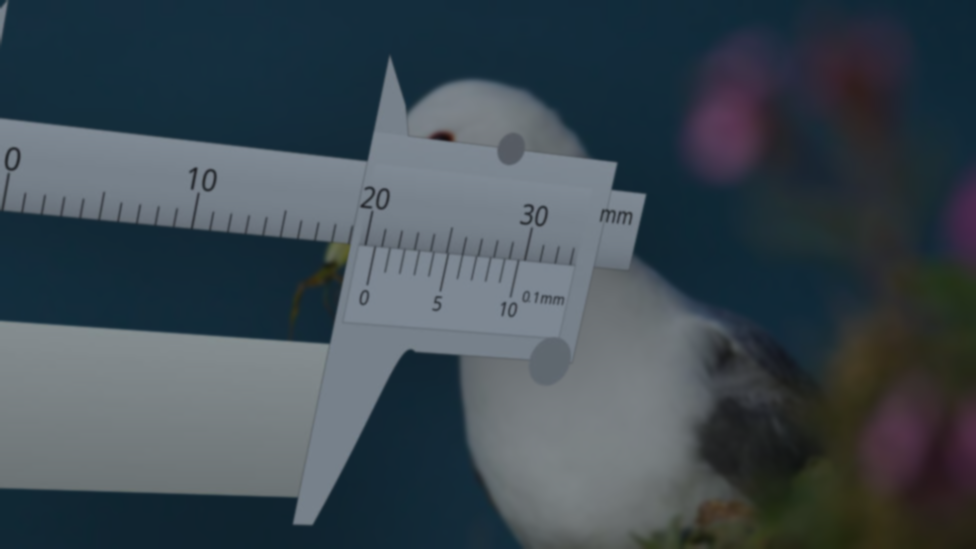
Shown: mm 20.6
